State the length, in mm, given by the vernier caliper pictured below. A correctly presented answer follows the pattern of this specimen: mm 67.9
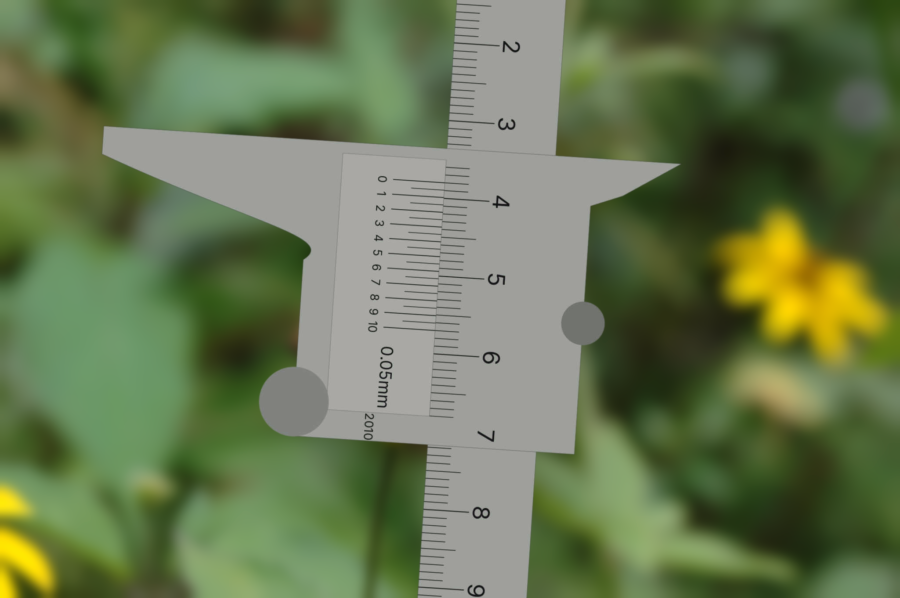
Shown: mm 38.0
